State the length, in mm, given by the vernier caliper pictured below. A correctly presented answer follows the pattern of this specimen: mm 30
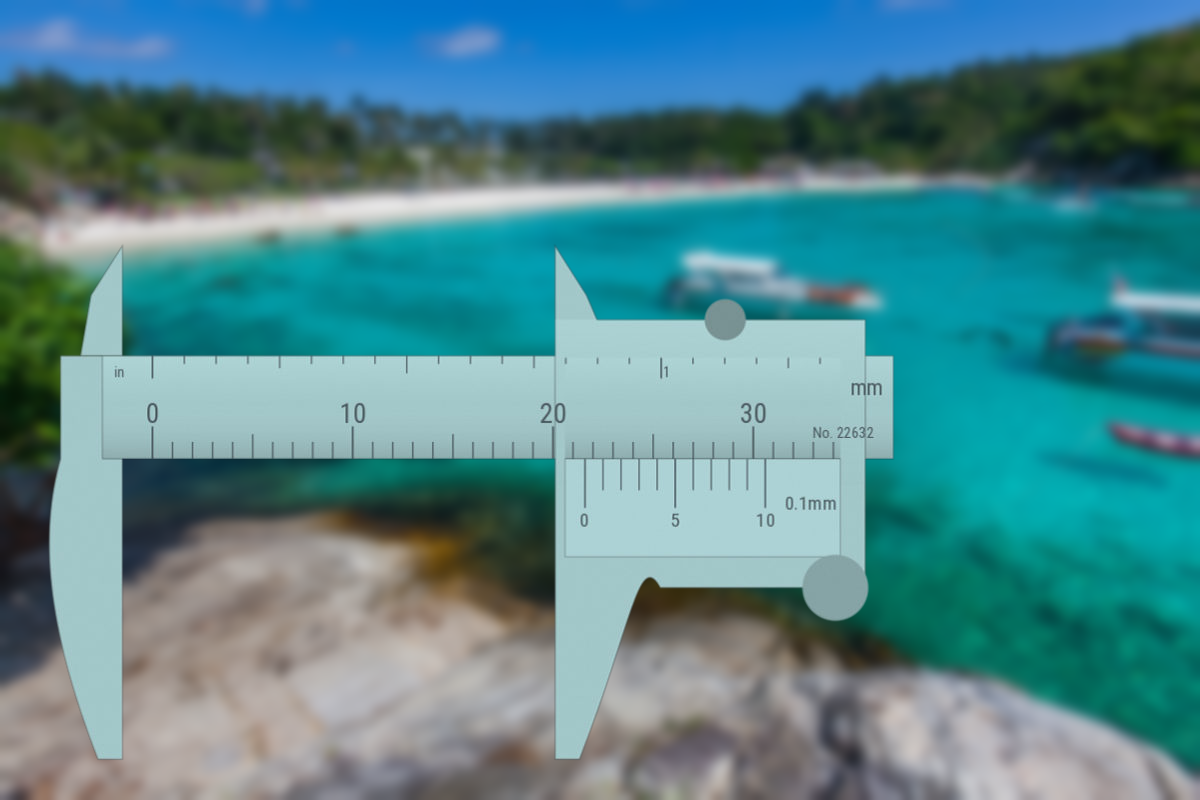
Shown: mm 21.6
